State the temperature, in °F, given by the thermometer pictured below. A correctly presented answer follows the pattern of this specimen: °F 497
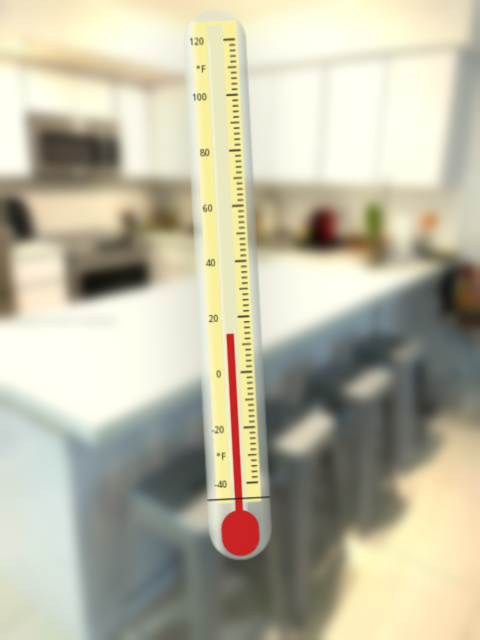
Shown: °F 14
